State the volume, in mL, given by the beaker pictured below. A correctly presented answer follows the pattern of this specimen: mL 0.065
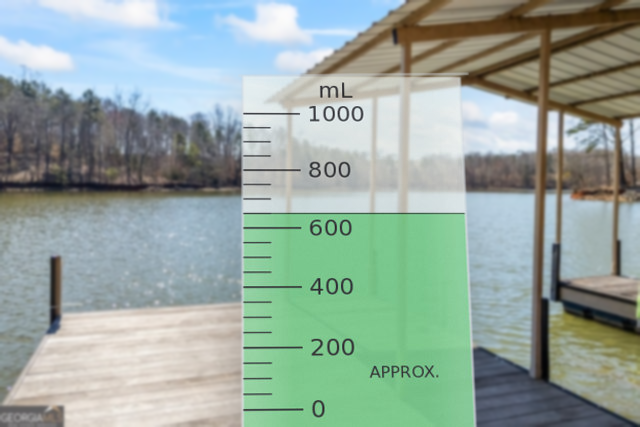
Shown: mL 650
